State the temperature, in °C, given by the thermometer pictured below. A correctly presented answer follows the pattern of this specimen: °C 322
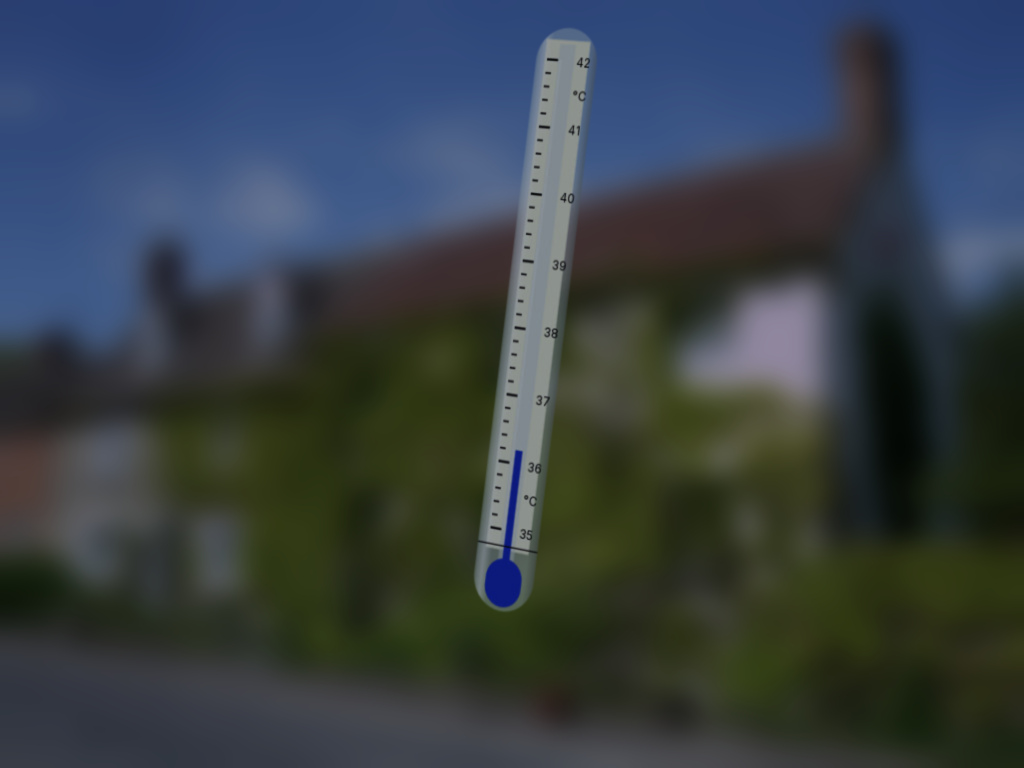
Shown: °C 36.2
